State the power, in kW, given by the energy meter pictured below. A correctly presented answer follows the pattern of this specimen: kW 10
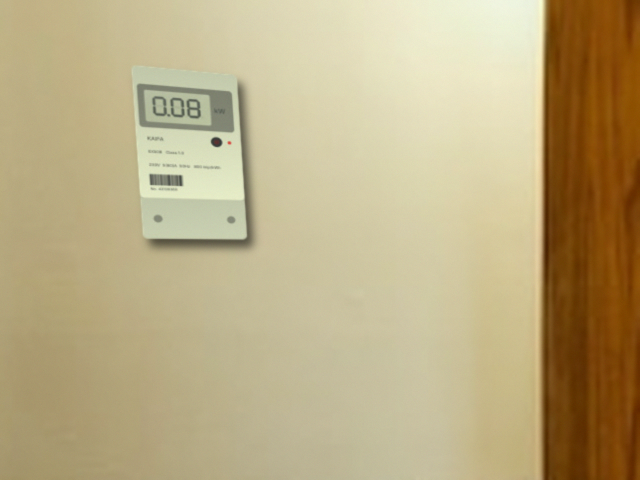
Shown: kW 0.08
